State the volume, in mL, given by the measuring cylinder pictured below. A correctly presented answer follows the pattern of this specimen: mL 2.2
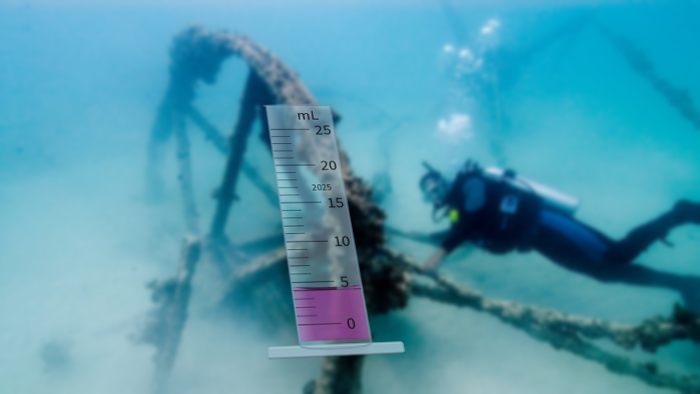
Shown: mL 4
